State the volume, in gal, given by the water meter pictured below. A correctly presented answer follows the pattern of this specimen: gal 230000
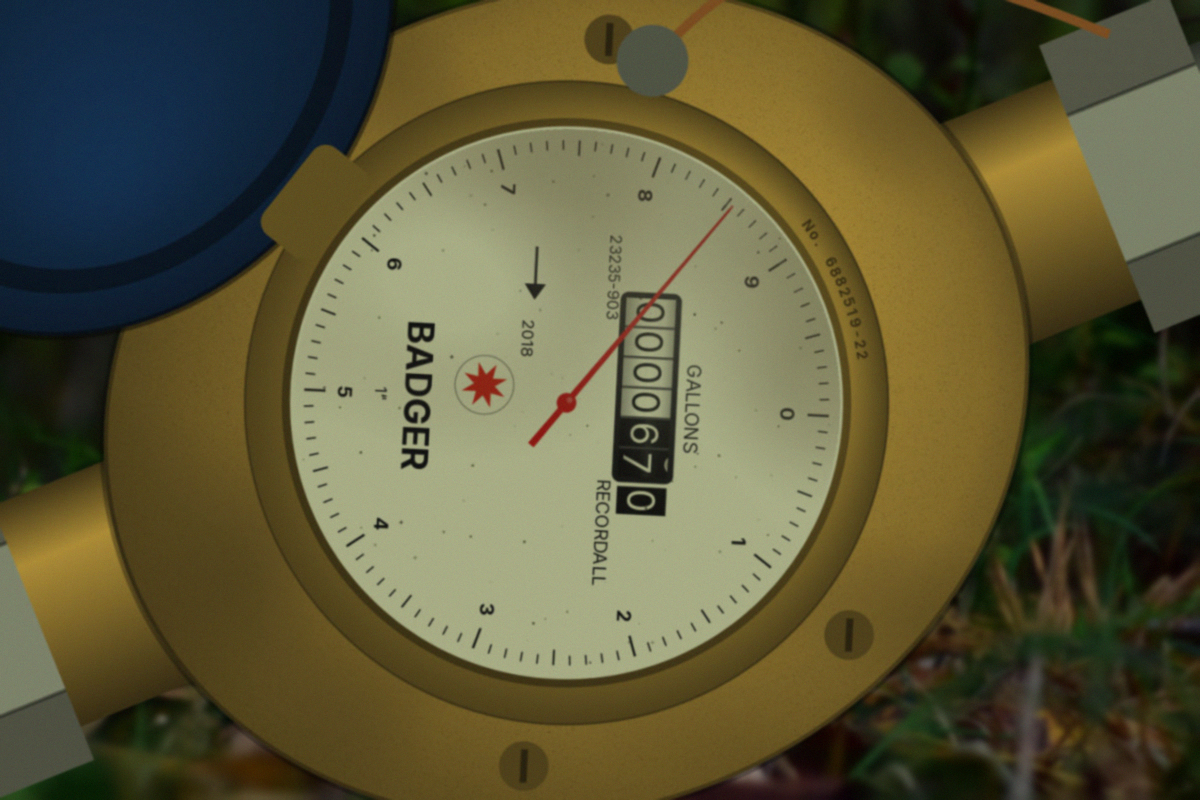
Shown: gal 668.5
